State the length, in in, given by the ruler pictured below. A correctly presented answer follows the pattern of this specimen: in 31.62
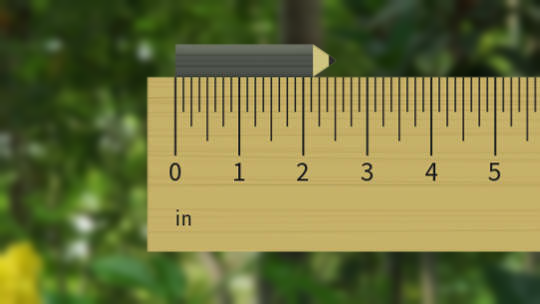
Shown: in 2.5
